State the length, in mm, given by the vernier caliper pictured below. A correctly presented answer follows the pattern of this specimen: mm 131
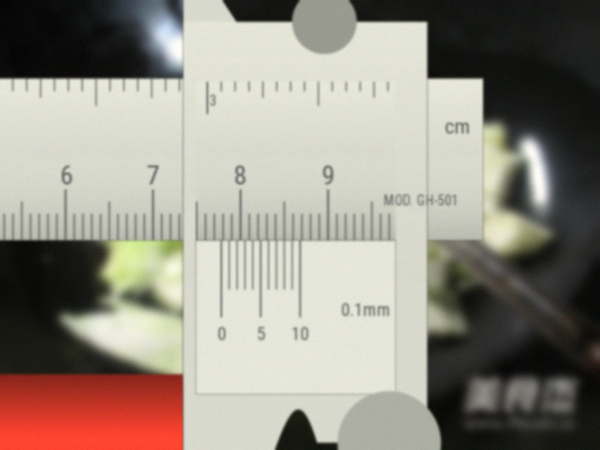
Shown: mm 77.8
